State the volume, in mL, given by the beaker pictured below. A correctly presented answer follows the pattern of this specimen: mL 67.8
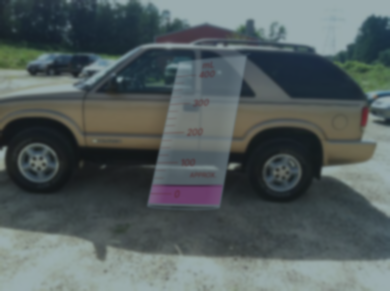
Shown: mL 25
